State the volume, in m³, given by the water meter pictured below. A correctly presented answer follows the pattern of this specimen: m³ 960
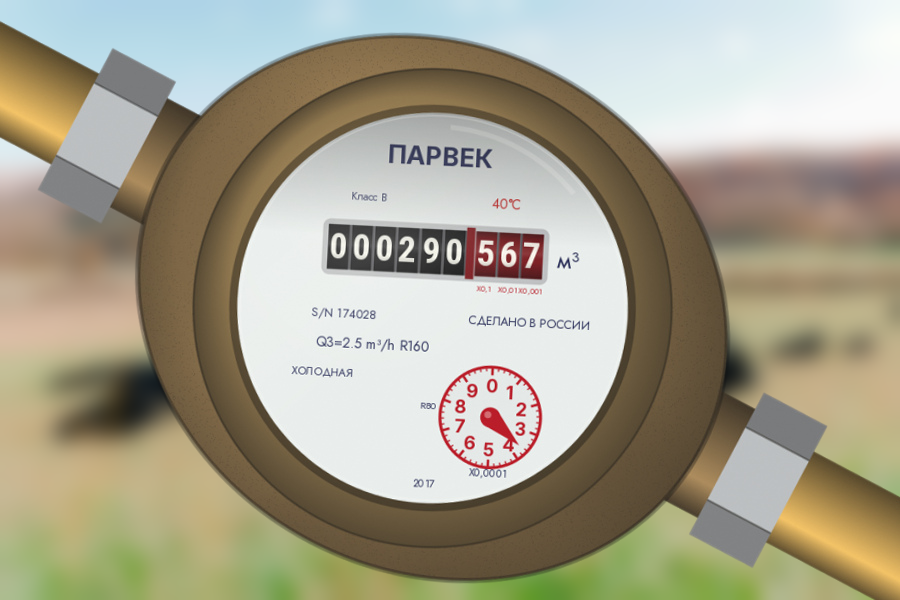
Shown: m³ 290.5673
